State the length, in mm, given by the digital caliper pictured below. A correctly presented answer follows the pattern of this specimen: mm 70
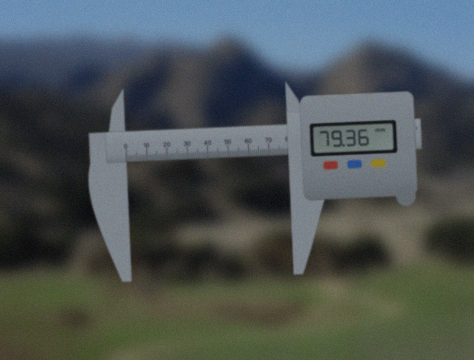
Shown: mm 79.36
